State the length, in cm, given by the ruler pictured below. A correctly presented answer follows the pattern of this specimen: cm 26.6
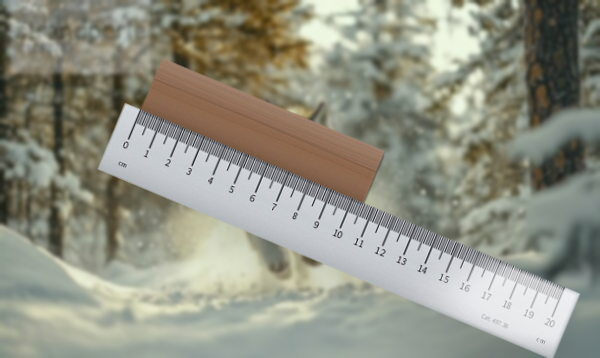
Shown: cm 10.5
